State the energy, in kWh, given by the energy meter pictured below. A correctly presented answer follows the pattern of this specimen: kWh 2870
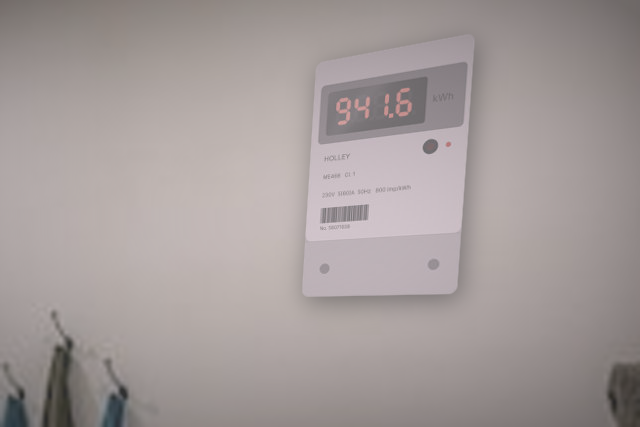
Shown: kWh 941.6
